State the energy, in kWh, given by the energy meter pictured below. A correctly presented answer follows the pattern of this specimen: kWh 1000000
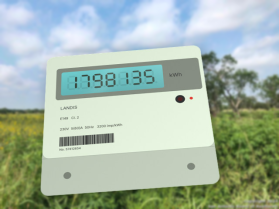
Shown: kWh 1798135
